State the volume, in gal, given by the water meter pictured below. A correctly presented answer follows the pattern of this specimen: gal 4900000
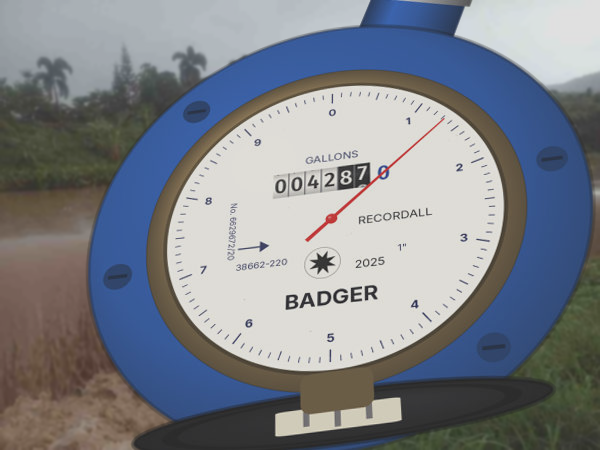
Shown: gal 42871.3
